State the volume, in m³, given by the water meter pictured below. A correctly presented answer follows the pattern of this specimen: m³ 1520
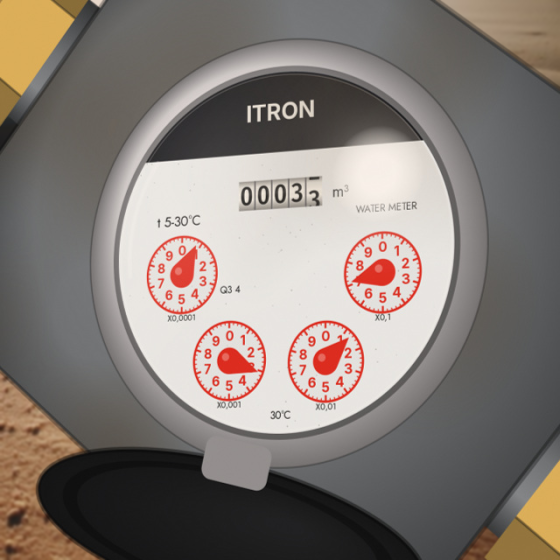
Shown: m³ 32.7130
